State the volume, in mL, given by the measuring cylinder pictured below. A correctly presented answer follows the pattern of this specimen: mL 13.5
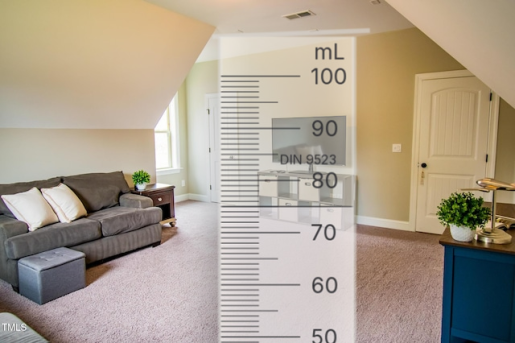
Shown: mL 75
